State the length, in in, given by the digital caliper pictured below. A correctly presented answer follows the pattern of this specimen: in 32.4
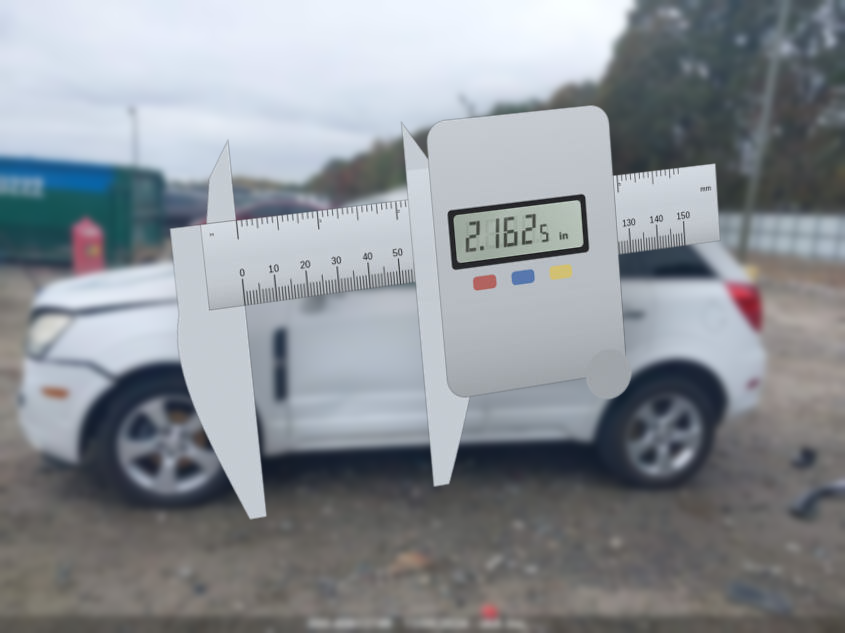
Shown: in 2.1625
